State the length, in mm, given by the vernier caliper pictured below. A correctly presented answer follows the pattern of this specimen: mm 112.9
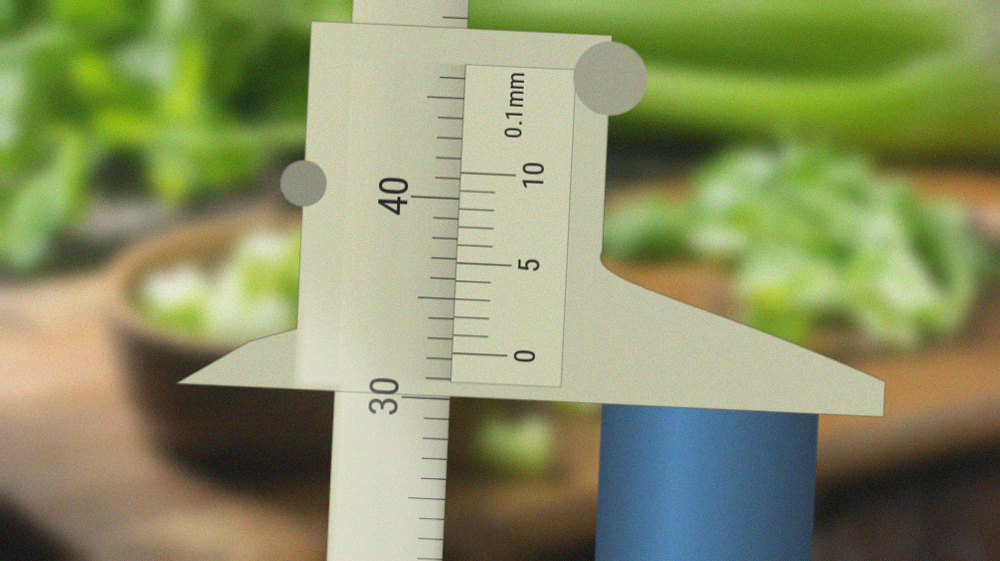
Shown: mm 32.3
